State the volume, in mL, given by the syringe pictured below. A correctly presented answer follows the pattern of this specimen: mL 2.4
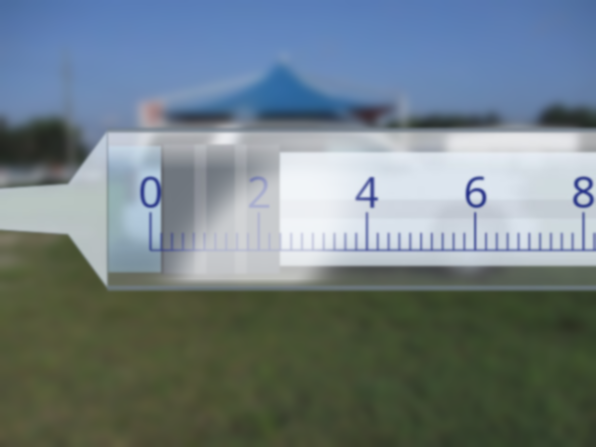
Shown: mL 0.2
